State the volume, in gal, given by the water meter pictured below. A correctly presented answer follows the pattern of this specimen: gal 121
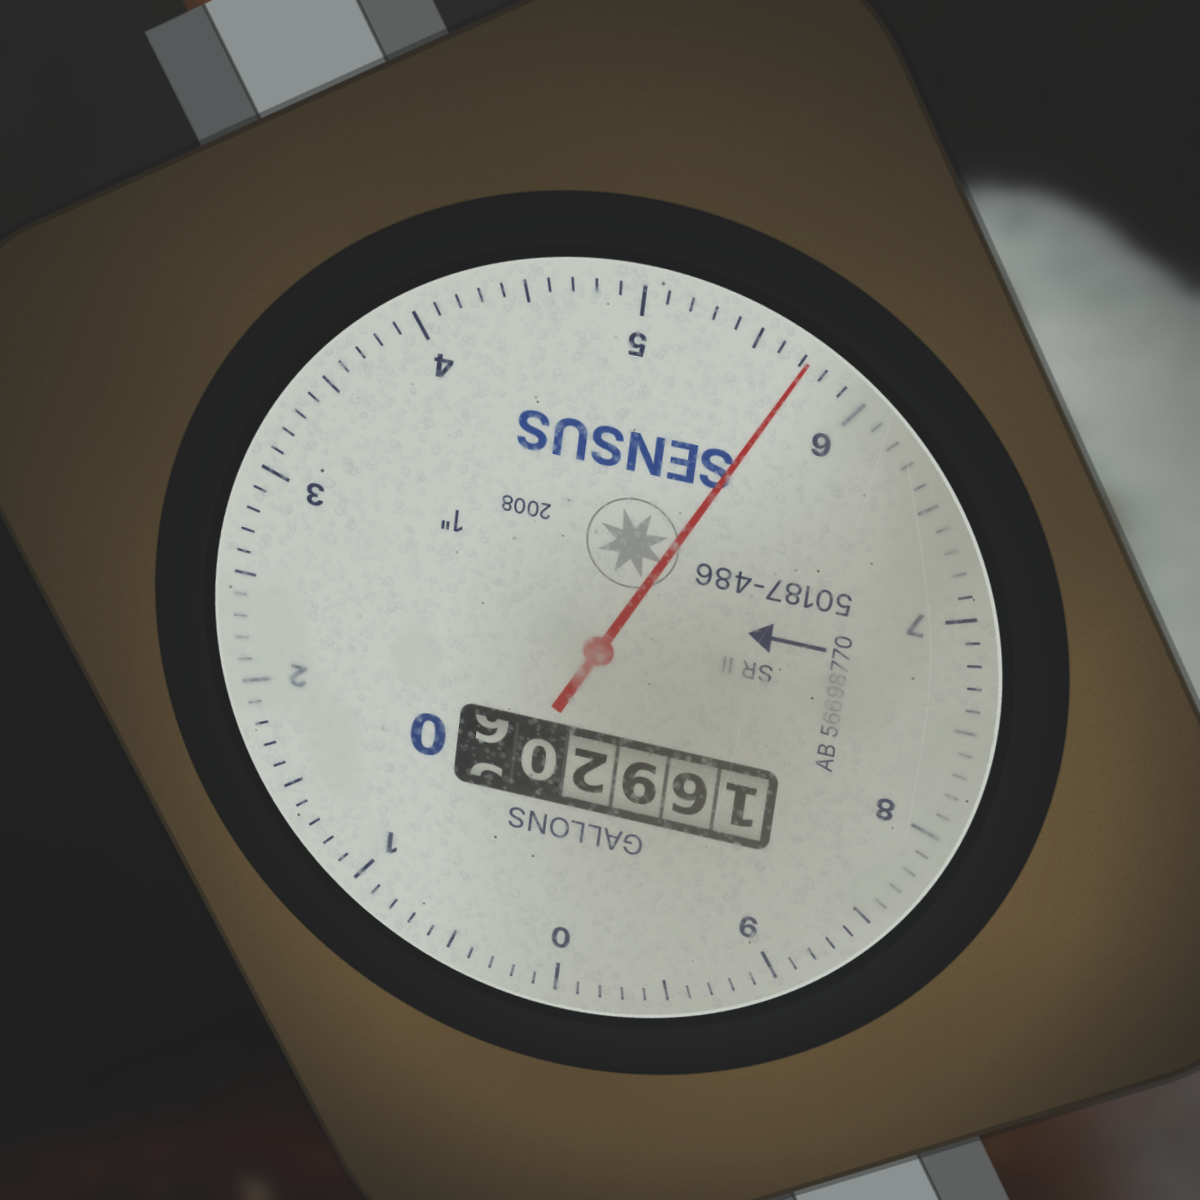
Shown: gal 1692055.7
